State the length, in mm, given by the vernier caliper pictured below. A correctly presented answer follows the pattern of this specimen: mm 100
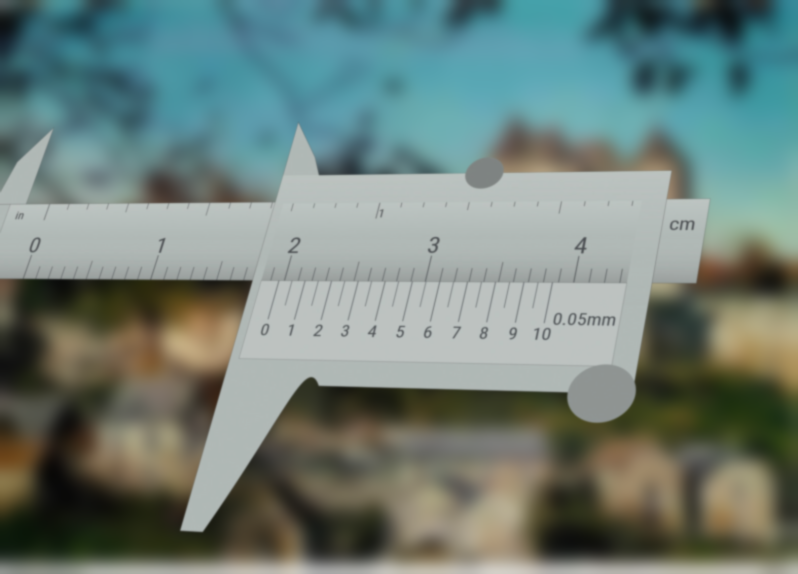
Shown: mm 19.6
